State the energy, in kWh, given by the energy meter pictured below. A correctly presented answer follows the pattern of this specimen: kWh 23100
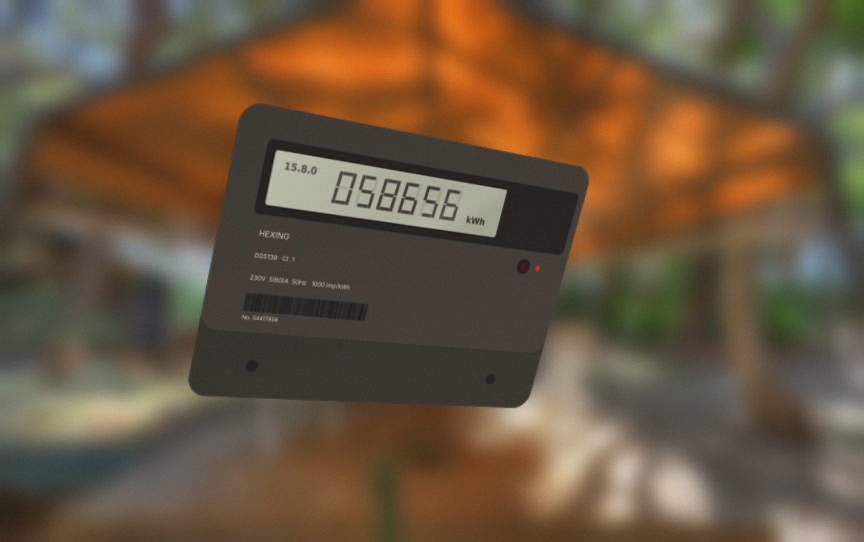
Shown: kWh 58656
